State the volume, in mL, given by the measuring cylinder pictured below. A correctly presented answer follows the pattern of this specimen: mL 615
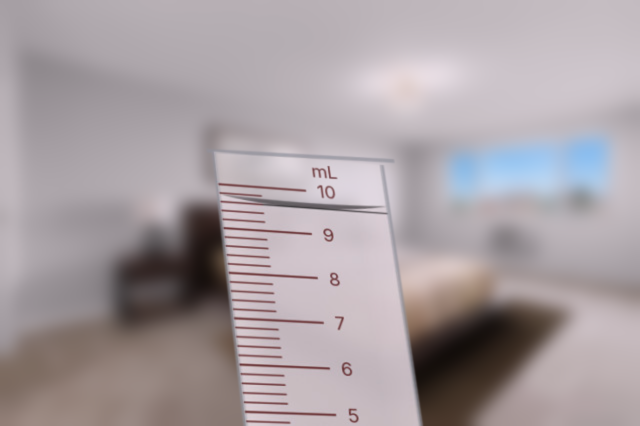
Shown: mL 9.6
